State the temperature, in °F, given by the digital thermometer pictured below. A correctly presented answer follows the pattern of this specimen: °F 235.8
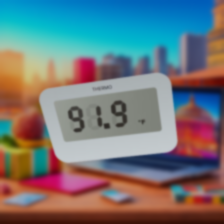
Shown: °F 91.9
